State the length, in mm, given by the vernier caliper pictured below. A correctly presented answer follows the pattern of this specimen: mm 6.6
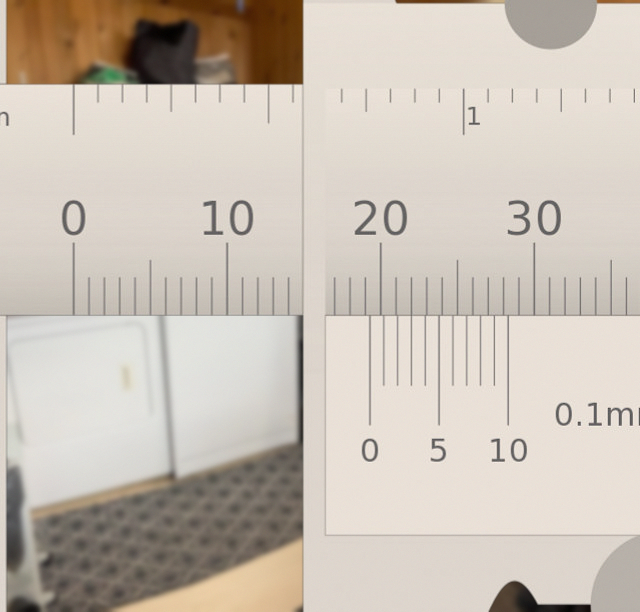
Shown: mm 19.3
